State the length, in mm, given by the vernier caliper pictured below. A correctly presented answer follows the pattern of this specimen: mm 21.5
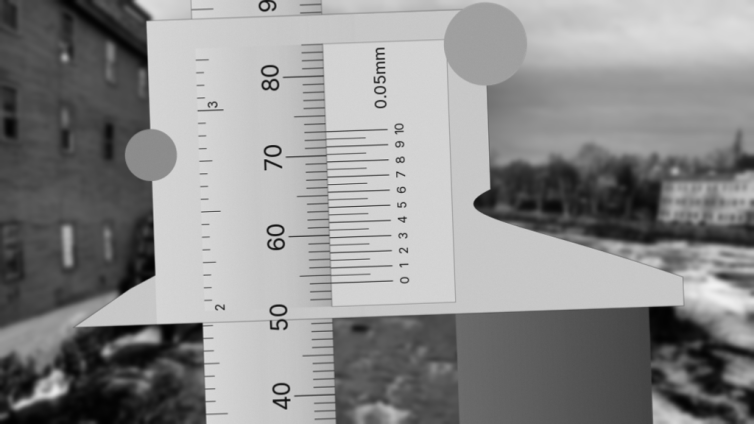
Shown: mm 54.0
